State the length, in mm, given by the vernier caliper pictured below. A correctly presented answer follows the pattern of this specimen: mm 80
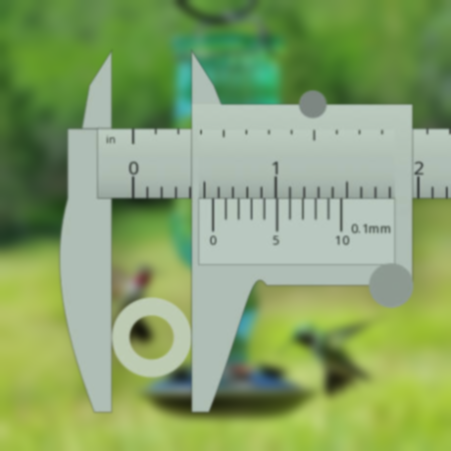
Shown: mm 5.6
